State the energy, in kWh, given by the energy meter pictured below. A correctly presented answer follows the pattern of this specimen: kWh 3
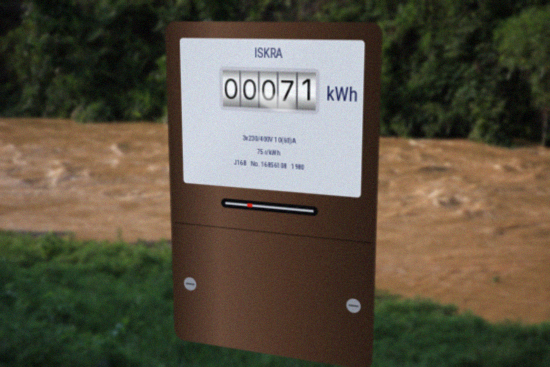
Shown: kWh 71
